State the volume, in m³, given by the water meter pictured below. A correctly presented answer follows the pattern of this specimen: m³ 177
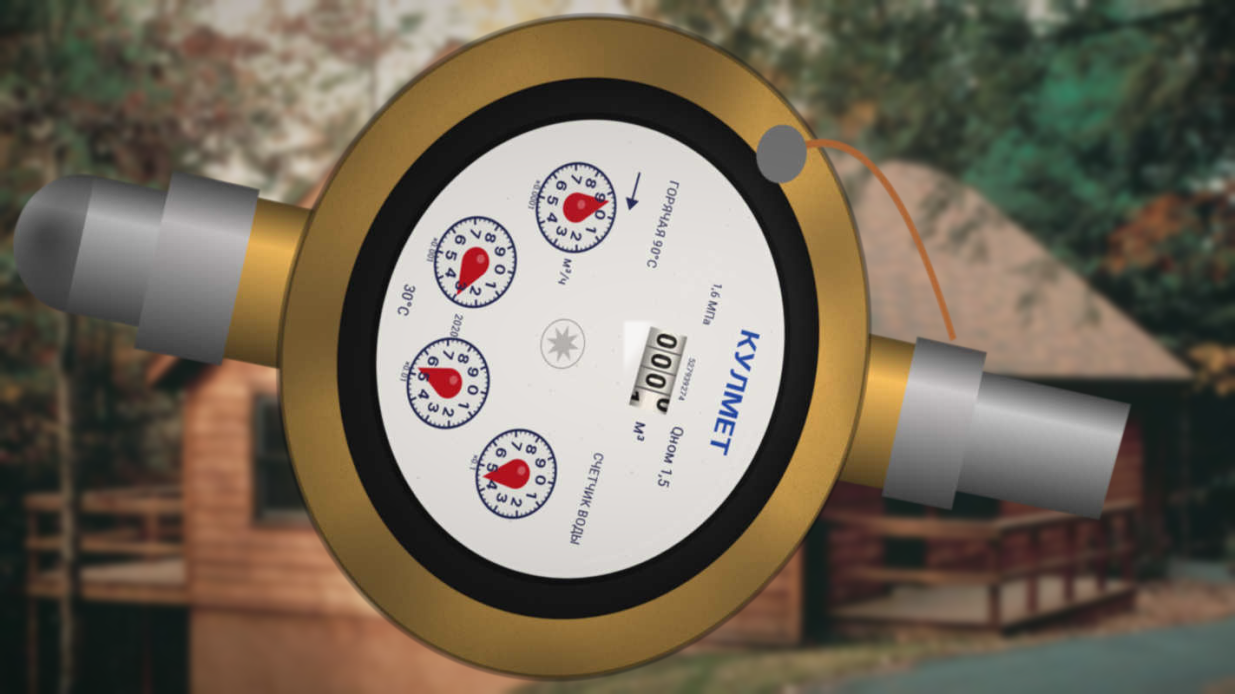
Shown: m³ 0.4529
